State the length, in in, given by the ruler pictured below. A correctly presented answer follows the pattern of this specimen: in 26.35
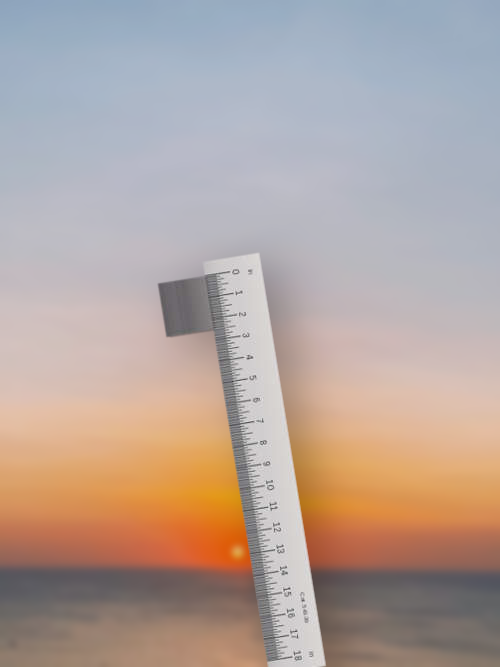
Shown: in 2.5
